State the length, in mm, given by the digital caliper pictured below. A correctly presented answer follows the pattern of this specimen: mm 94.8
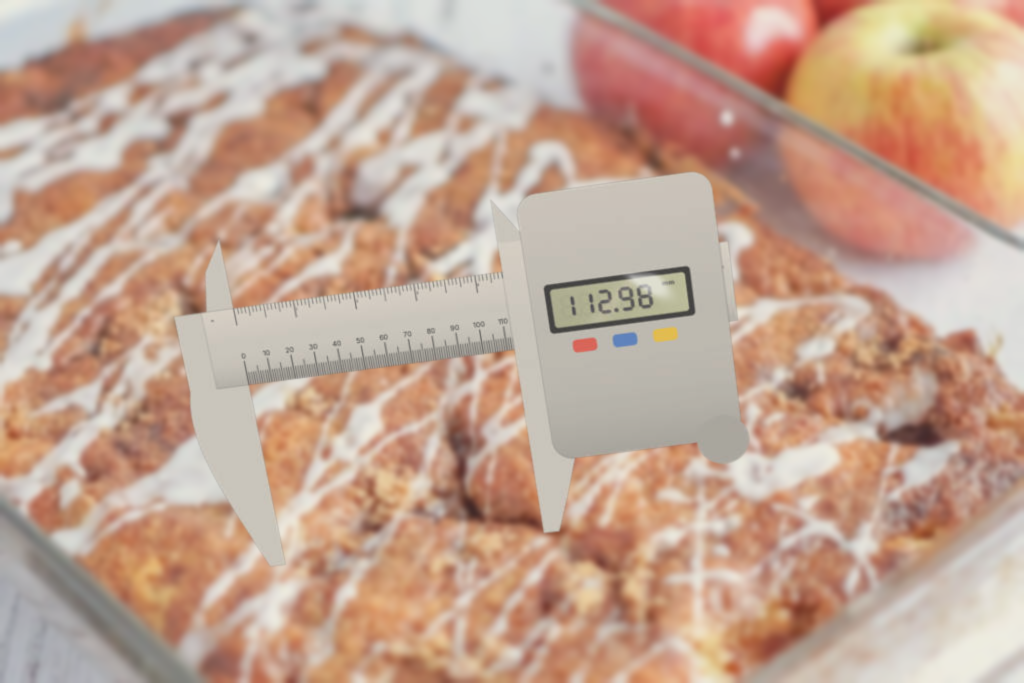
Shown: mm 112.98
